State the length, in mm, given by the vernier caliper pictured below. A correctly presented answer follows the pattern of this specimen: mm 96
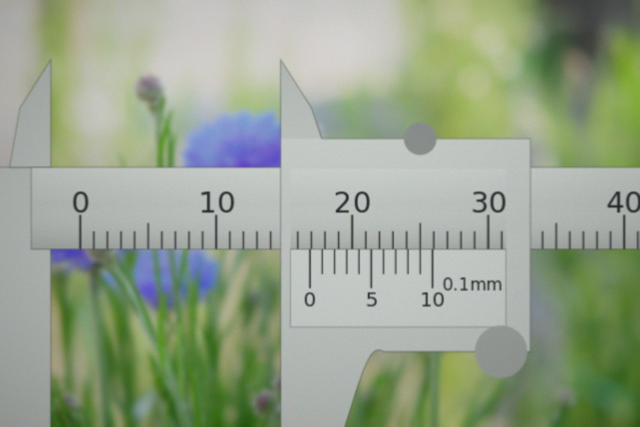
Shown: mm 16.9
